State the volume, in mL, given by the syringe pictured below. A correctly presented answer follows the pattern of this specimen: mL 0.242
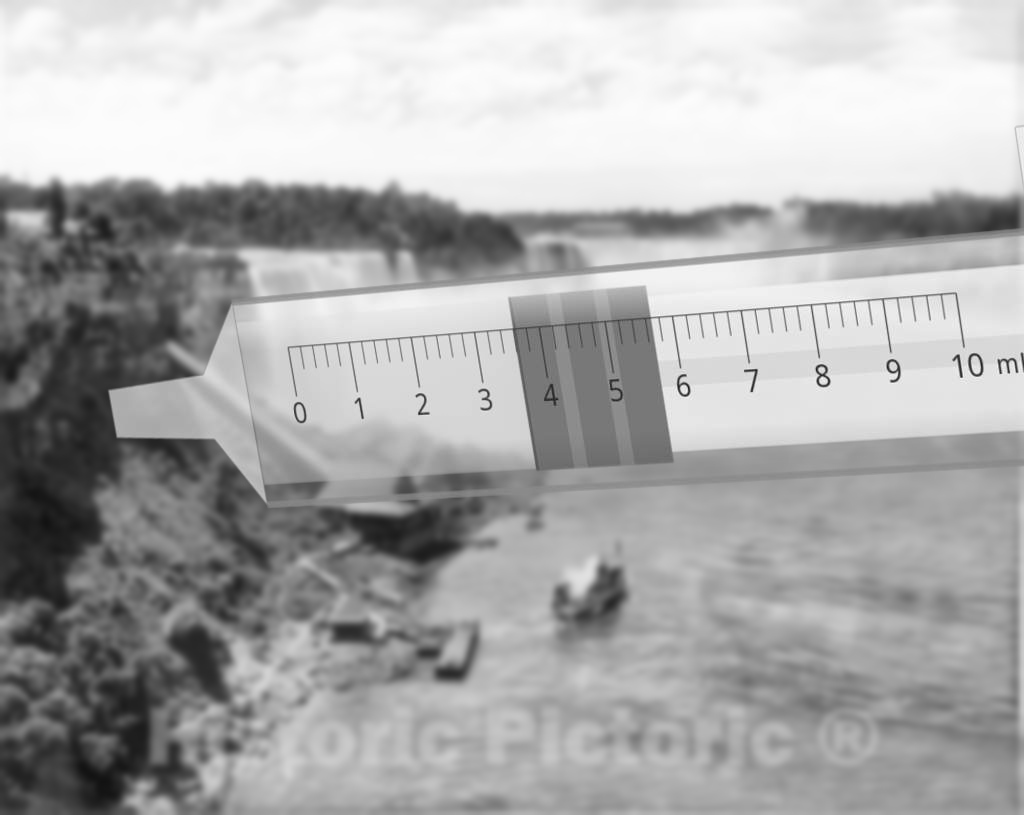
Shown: mL 3.6
